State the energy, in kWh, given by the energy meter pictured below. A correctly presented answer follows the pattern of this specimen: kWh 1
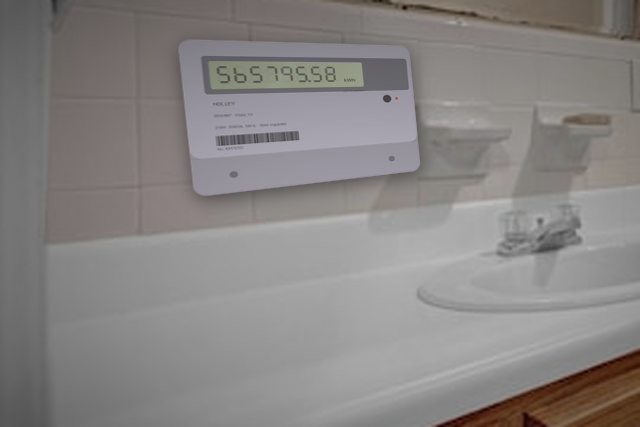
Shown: kWh 565795.58
